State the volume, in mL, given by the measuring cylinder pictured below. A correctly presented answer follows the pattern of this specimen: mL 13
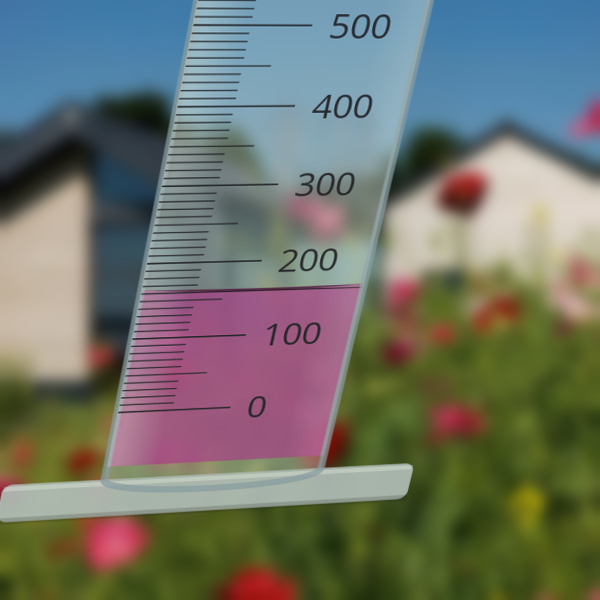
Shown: mL 160
